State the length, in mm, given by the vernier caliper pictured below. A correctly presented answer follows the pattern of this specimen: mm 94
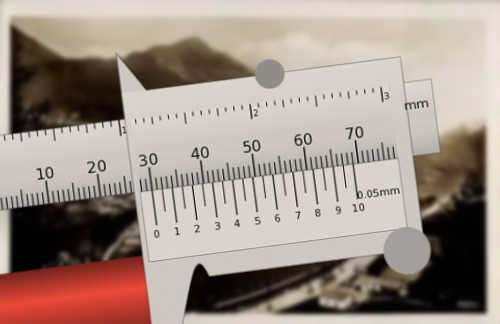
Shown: mm 30.0
